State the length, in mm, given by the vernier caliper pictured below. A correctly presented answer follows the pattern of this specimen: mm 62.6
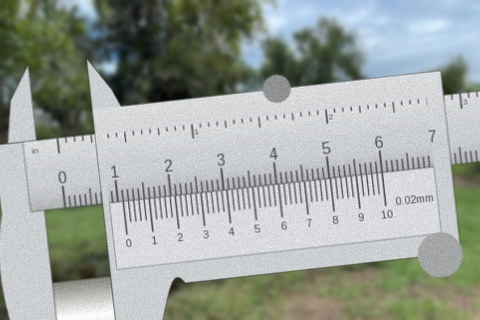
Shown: mm 11.0
